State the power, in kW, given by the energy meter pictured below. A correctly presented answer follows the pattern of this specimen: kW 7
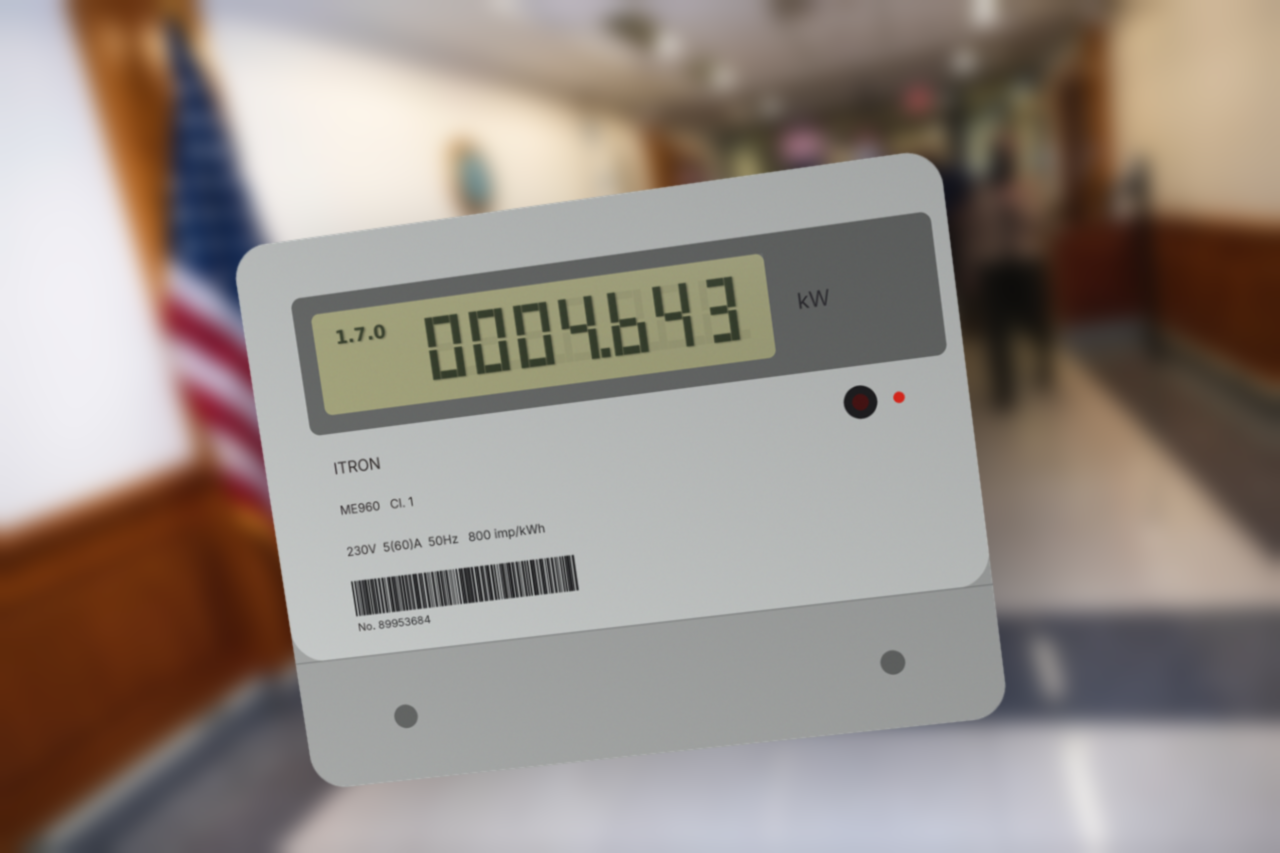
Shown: kW 4.643
